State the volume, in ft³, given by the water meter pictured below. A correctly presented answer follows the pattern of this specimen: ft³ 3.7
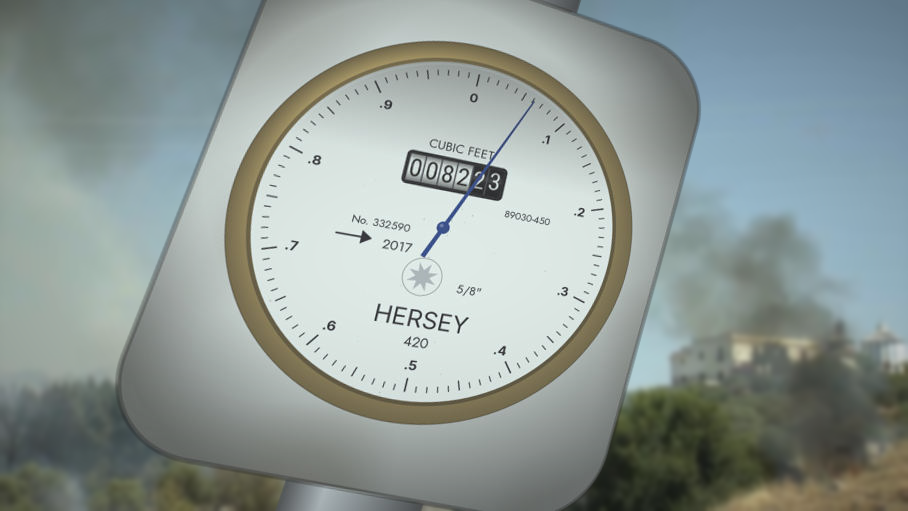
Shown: ft³ 8223.06
